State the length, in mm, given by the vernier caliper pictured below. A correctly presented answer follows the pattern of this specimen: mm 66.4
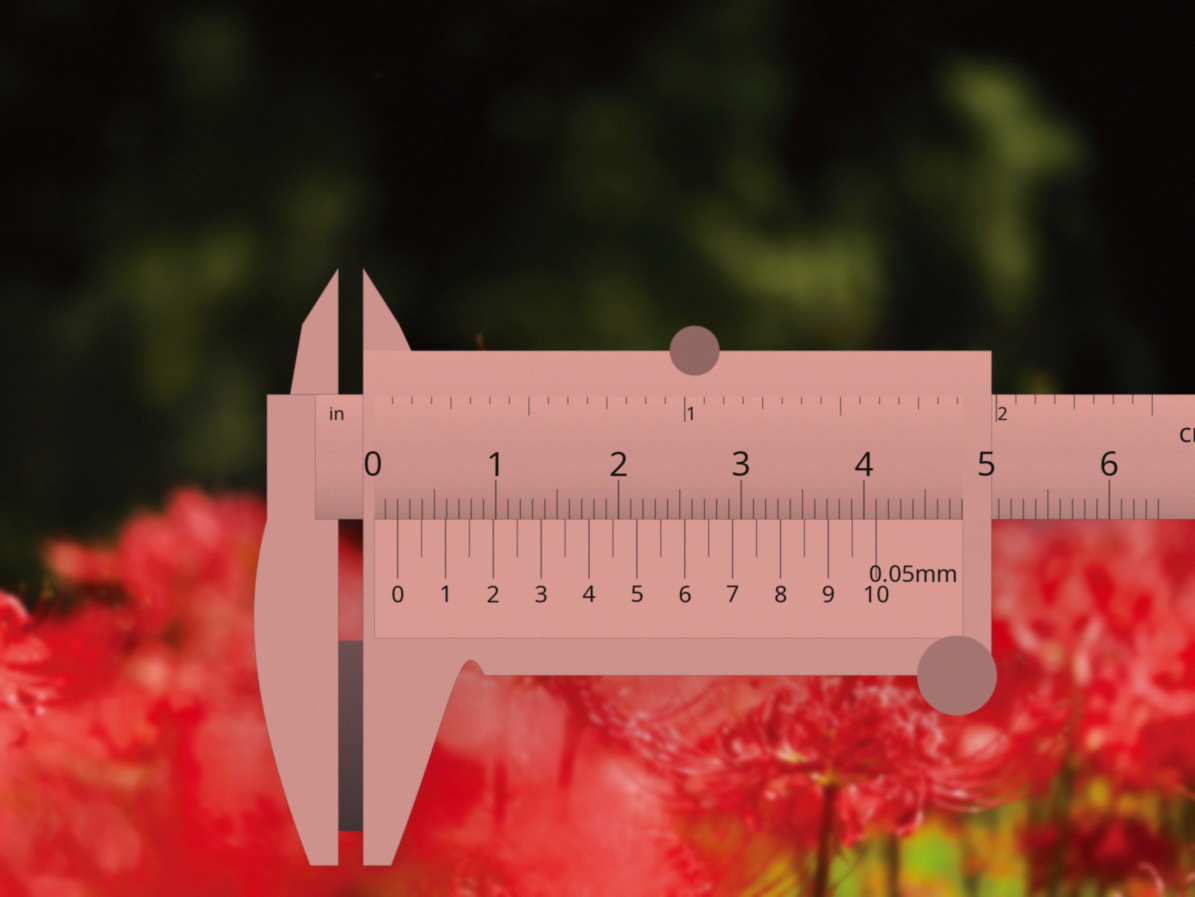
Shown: mm 2.0
